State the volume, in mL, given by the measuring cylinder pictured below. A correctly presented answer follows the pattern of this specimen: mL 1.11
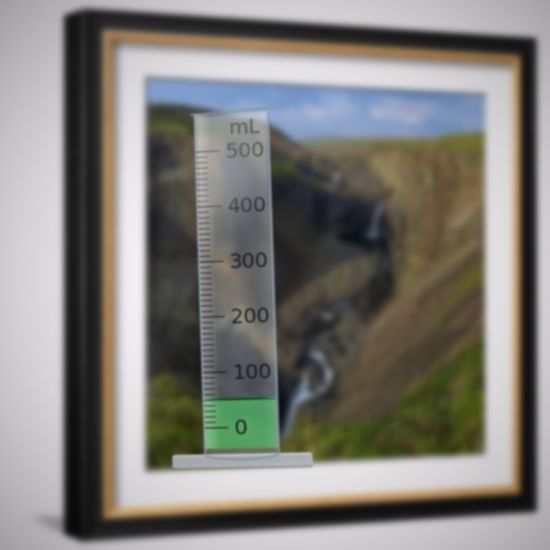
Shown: mL 50
